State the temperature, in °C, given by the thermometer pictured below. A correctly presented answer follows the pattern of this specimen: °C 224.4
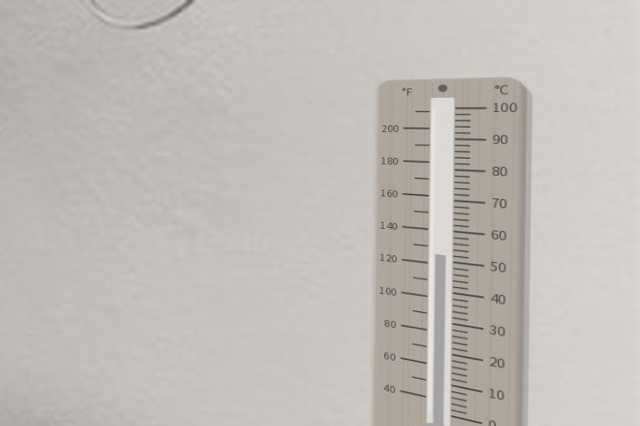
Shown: °C 52
